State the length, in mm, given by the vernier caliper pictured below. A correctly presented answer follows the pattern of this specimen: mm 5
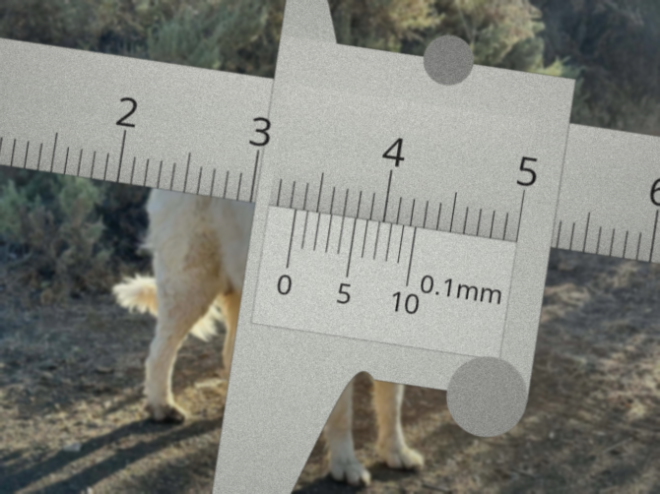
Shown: mm 33.4
